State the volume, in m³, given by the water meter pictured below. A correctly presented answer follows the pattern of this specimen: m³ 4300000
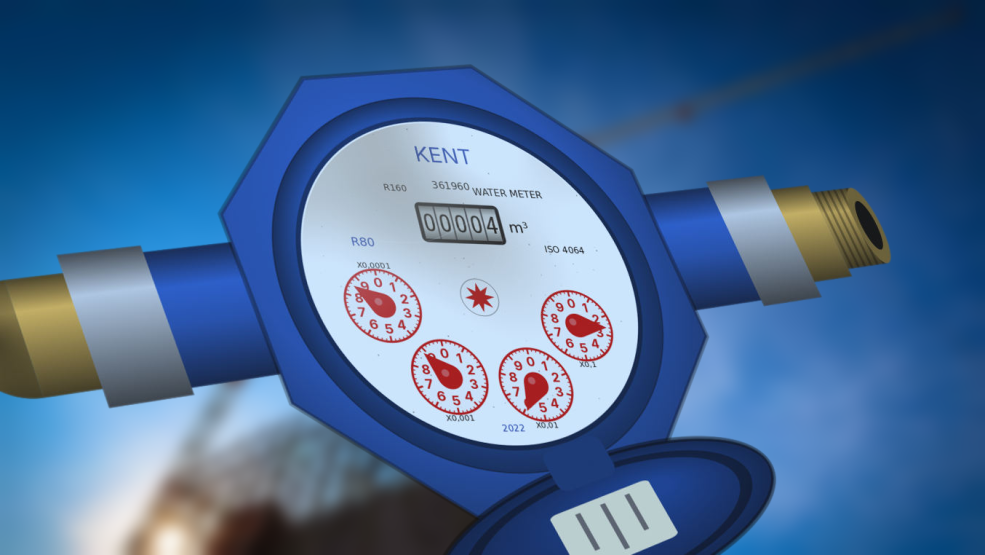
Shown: m³ 4.2588
